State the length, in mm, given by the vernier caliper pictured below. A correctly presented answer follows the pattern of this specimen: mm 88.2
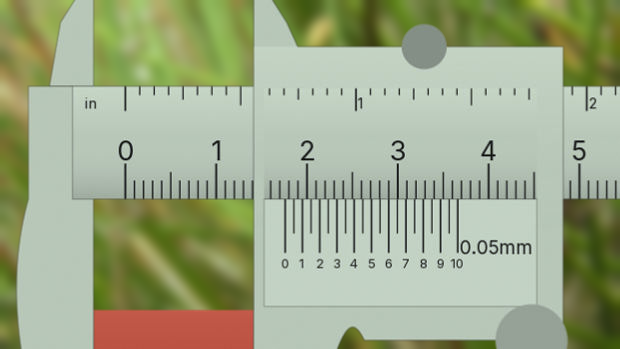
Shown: mm 17.6
